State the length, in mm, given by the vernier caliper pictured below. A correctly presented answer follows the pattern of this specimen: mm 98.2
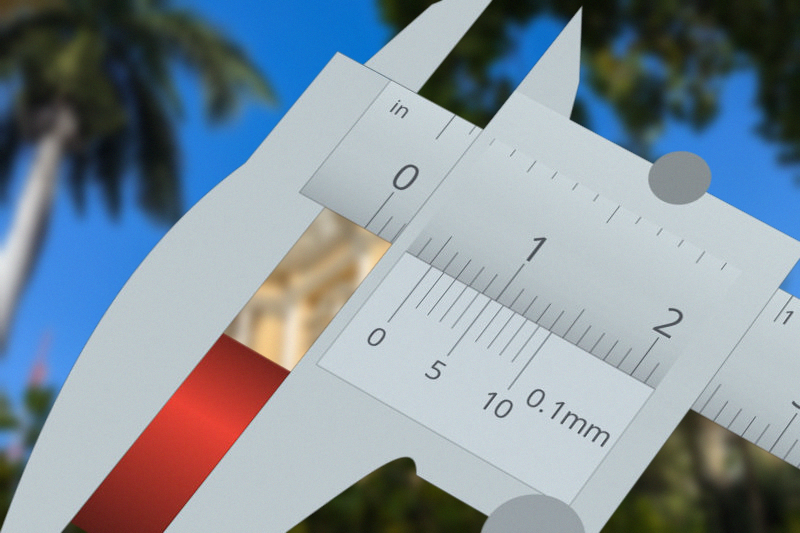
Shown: mm 5.2
